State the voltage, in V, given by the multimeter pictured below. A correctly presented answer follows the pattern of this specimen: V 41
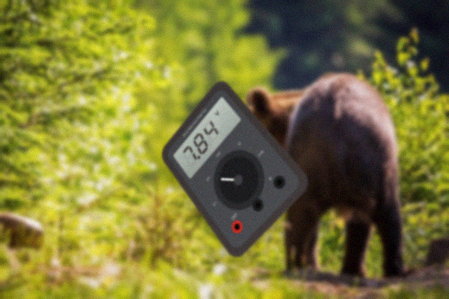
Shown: V 7.84
